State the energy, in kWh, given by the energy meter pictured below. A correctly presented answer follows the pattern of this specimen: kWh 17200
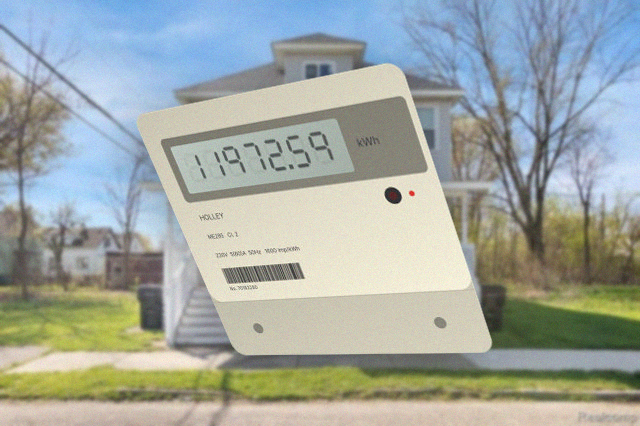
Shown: kWh 11972.59
